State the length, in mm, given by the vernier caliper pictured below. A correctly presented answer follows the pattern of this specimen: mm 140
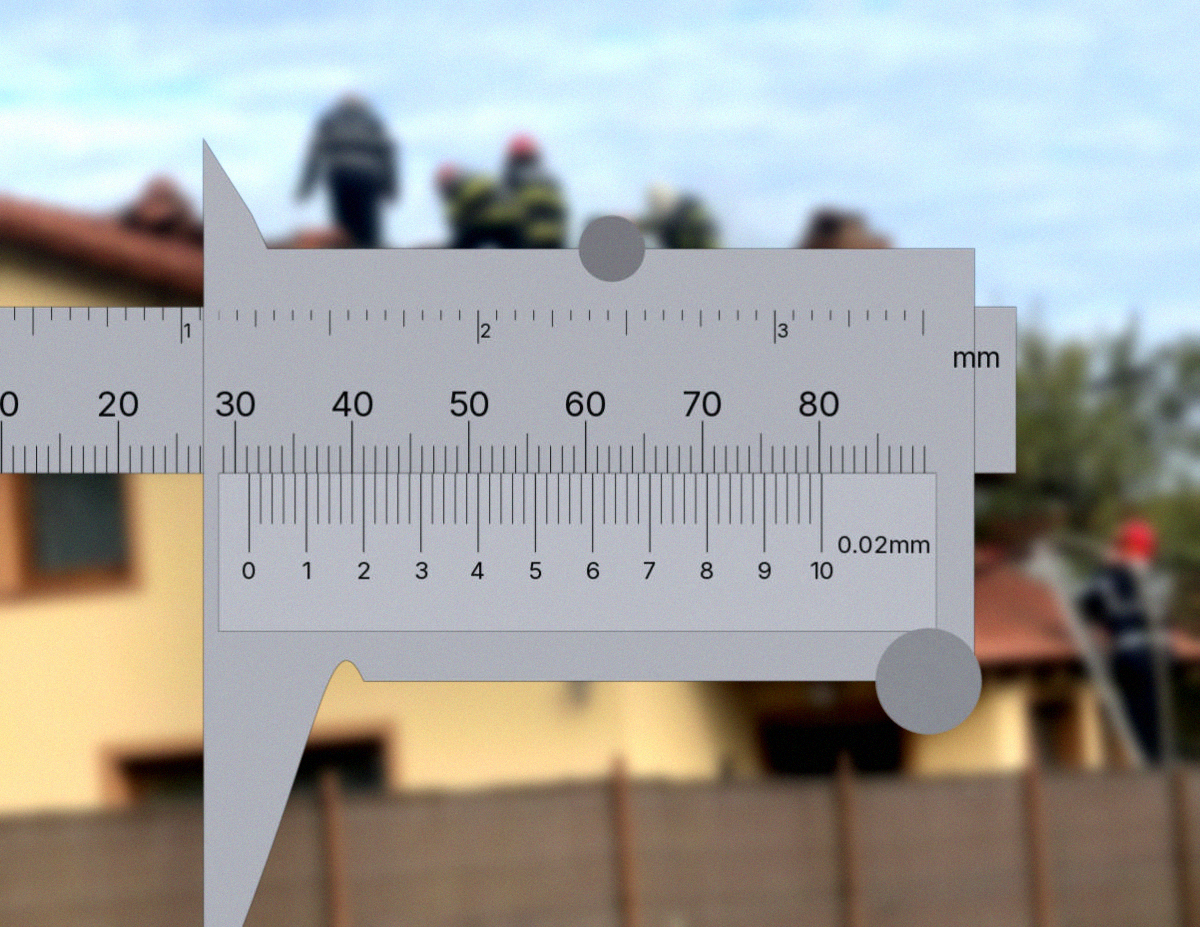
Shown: mm 31.2
